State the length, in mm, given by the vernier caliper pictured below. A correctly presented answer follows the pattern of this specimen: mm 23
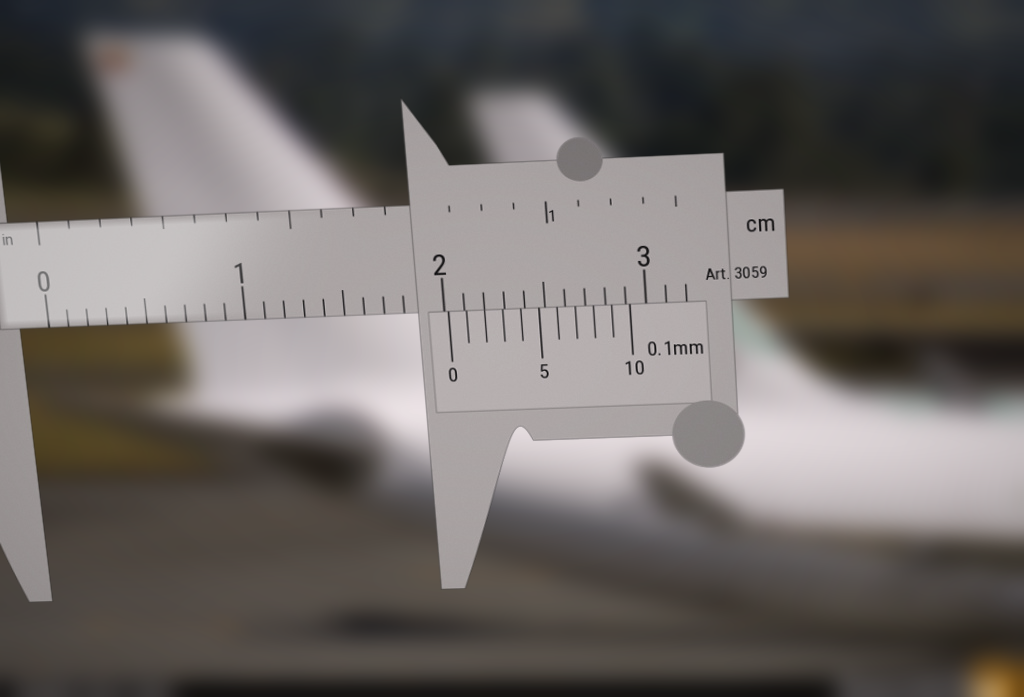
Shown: mm 20.2
